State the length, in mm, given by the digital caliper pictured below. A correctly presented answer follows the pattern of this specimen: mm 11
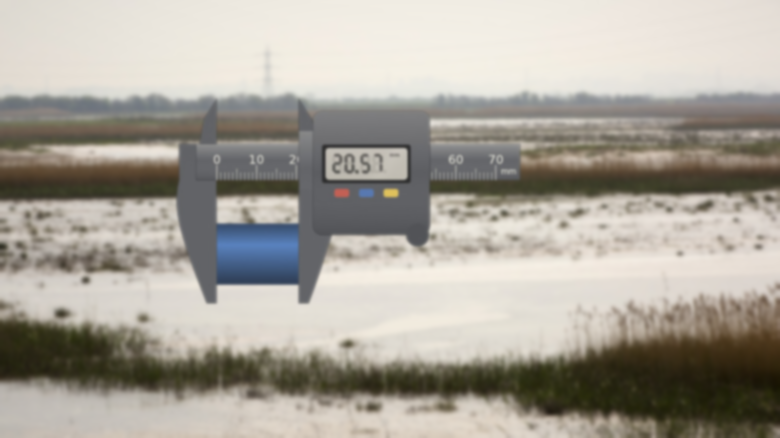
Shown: mm 20.57
